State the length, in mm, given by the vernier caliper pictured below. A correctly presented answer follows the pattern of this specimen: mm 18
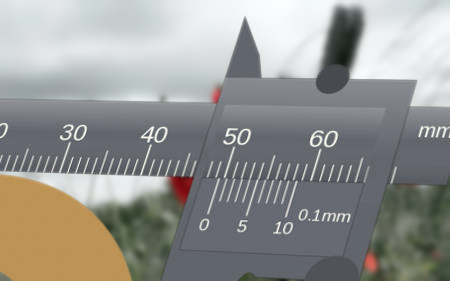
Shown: mm 49.4
